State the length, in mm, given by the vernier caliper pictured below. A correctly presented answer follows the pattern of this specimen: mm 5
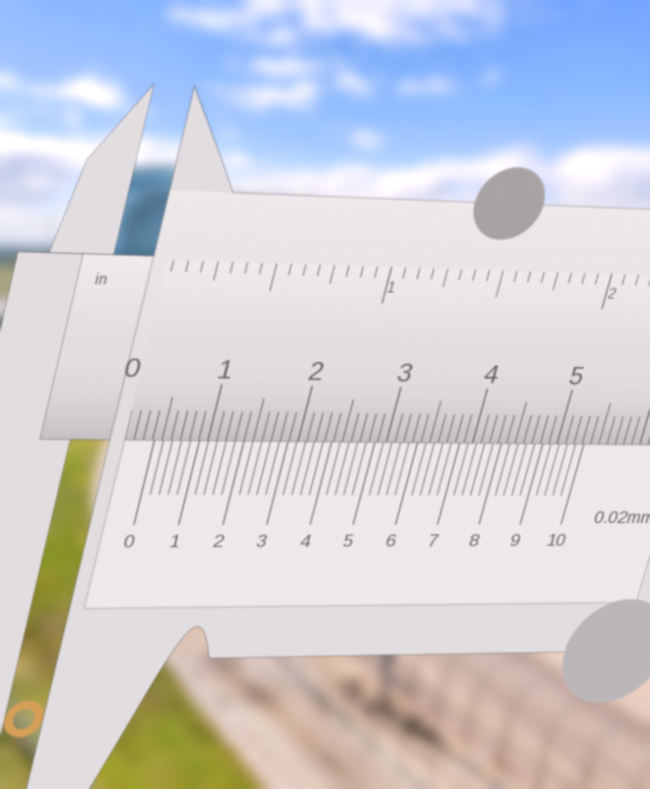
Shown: mm 4.2
